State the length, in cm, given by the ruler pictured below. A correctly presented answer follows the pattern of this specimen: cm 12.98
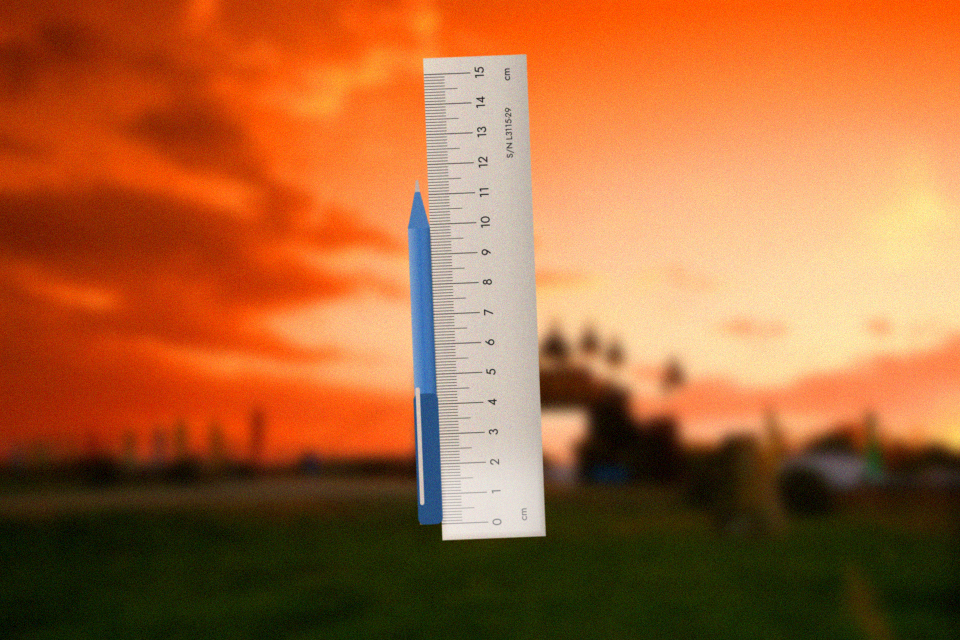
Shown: cm 11.5
